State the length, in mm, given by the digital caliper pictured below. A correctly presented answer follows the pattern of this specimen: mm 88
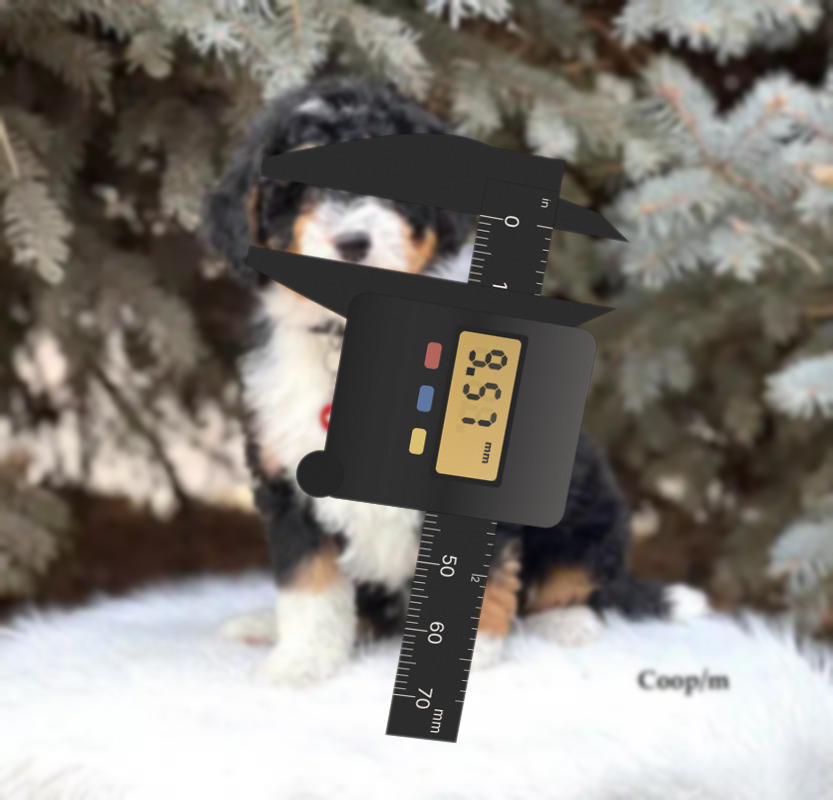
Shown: mm 9.57
